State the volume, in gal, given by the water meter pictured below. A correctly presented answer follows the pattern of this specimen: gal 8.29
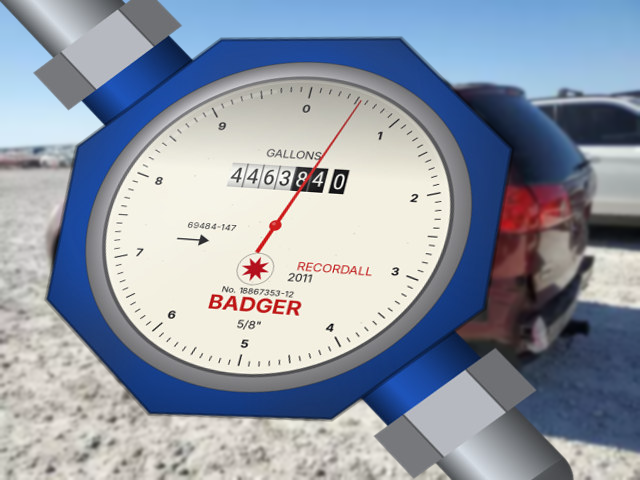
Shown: gal 4463840.5
